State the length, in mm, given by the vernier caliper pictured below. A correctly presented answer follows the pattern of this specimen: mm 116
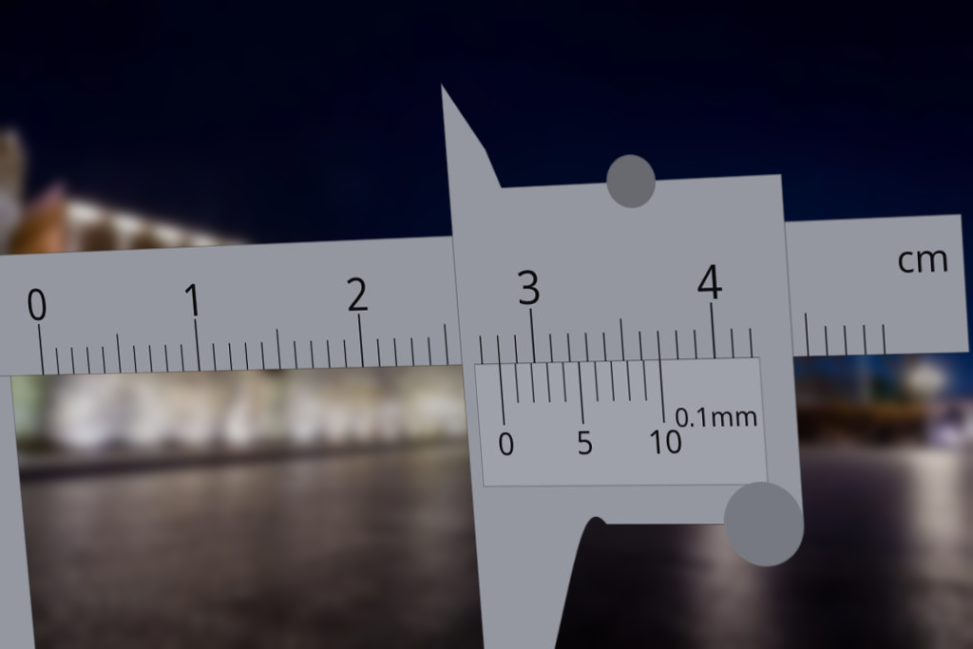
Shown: mm 28.0
